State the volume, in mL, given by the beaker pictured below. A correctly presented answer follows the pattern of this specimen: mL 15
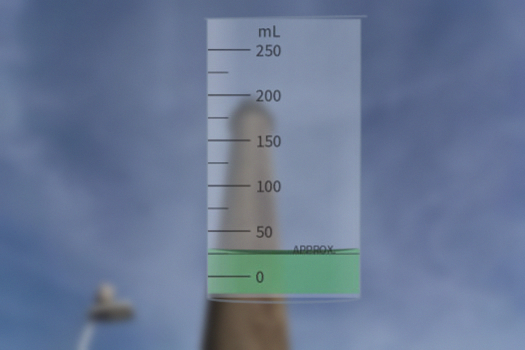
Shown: mL 25
